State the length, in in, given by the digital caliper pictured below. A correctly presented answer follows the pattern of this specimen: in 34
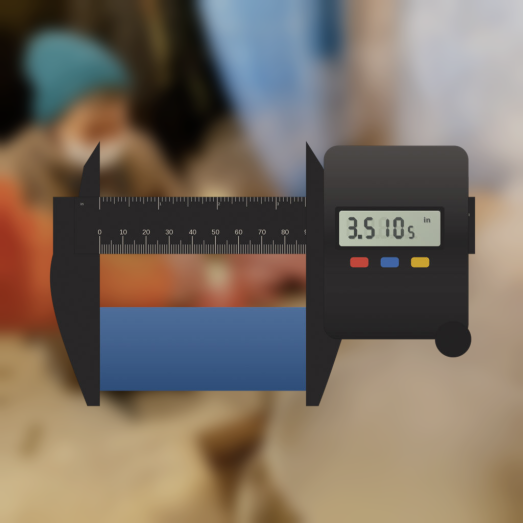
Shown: in 3.5105
